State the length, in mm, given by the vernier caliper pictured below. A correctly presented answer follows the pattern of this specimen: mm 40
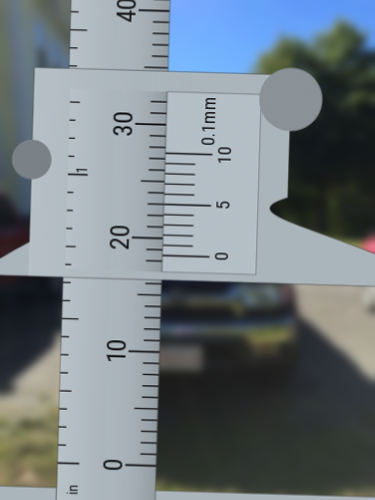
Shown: mm 18.5
